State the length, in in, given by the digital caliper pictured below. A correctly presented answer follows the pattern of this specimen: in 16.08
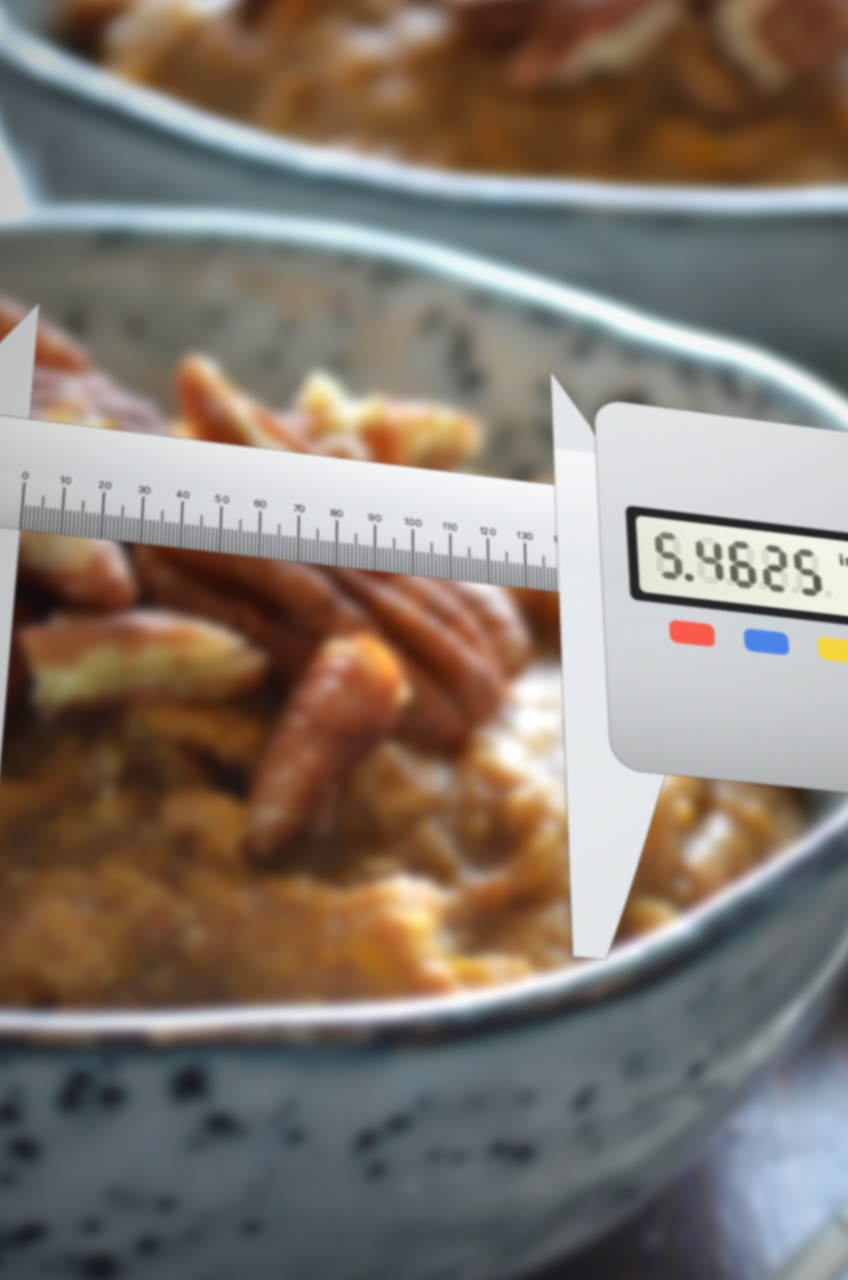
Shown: in 5.4625
